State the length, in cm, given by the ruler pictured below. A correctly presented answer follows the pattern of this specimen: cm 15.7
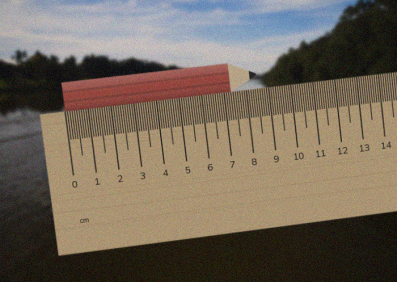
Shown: cm 8.5
